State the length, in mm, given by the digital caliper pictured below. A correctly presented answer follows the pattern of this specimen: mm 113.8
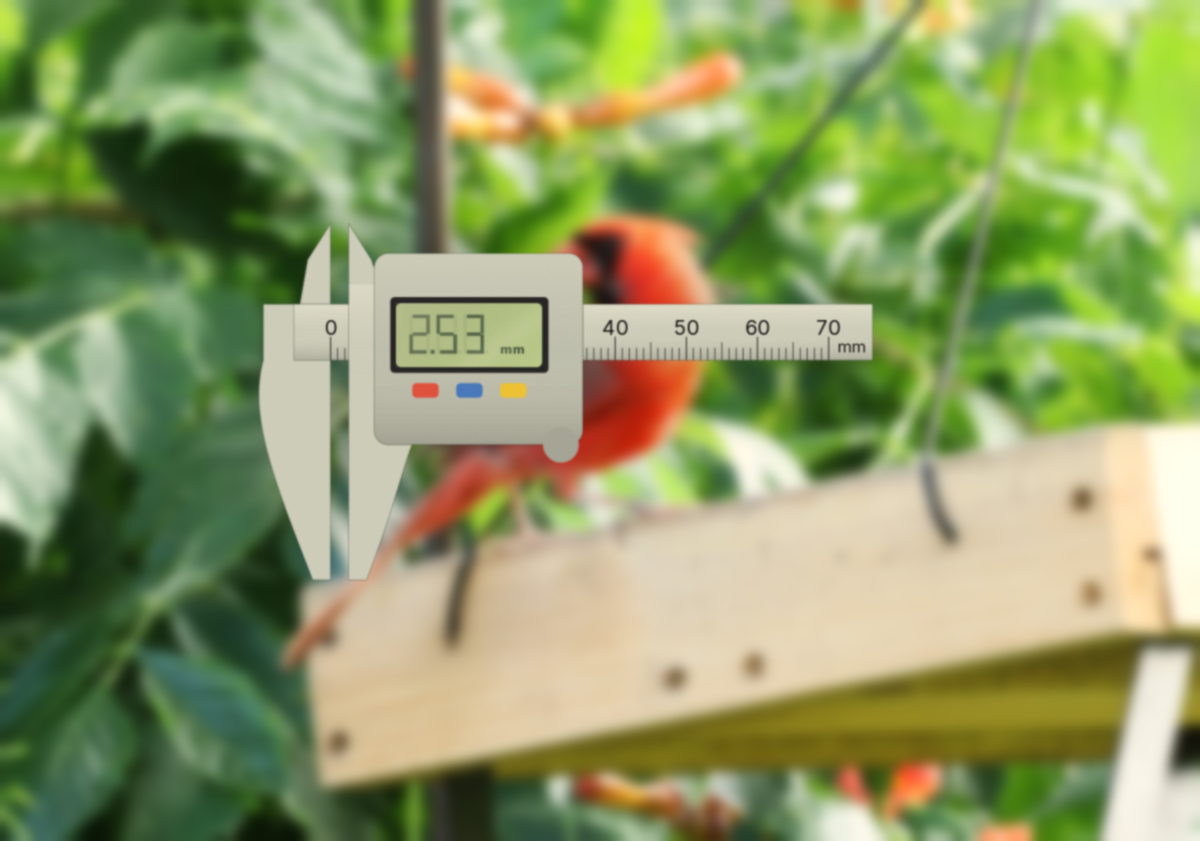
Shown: mm 2.53
